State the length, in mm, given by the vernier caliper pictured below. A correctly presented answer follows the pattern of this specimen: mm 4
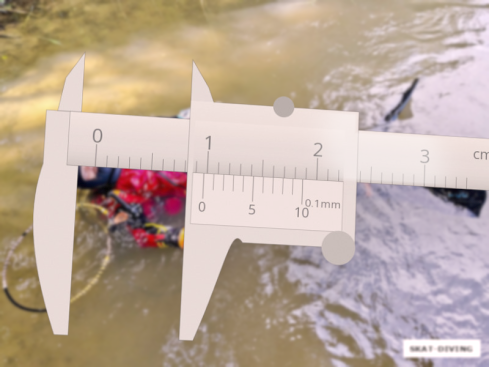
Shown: mm 9.7
